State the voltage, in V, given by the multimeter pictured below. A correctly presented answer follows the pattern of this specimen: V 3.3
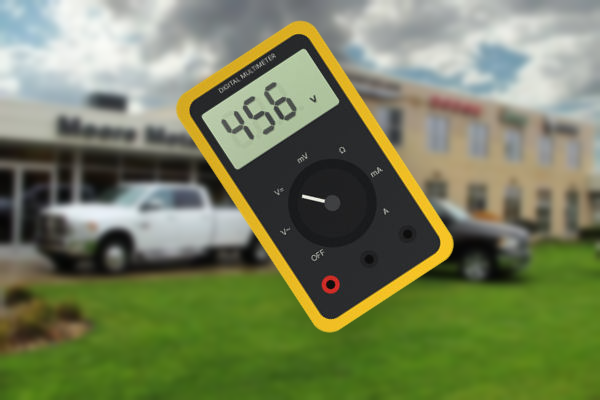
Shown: V 456
